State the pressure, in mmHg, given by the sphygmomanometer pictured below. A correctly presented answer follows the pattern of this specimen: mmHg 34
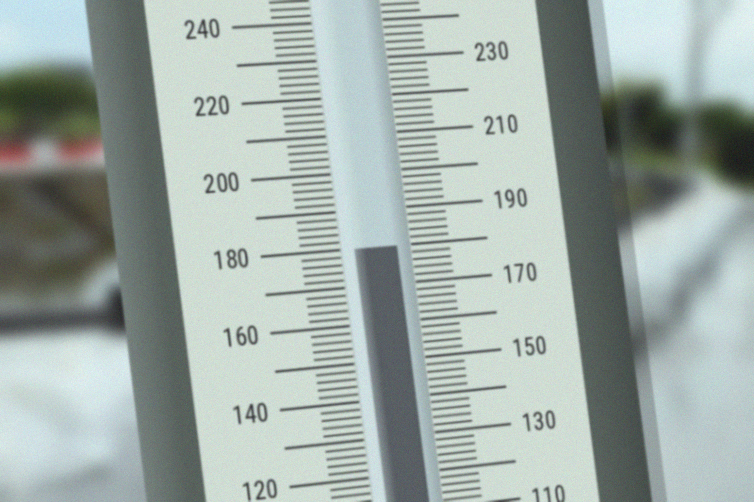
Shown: mmHg 180
